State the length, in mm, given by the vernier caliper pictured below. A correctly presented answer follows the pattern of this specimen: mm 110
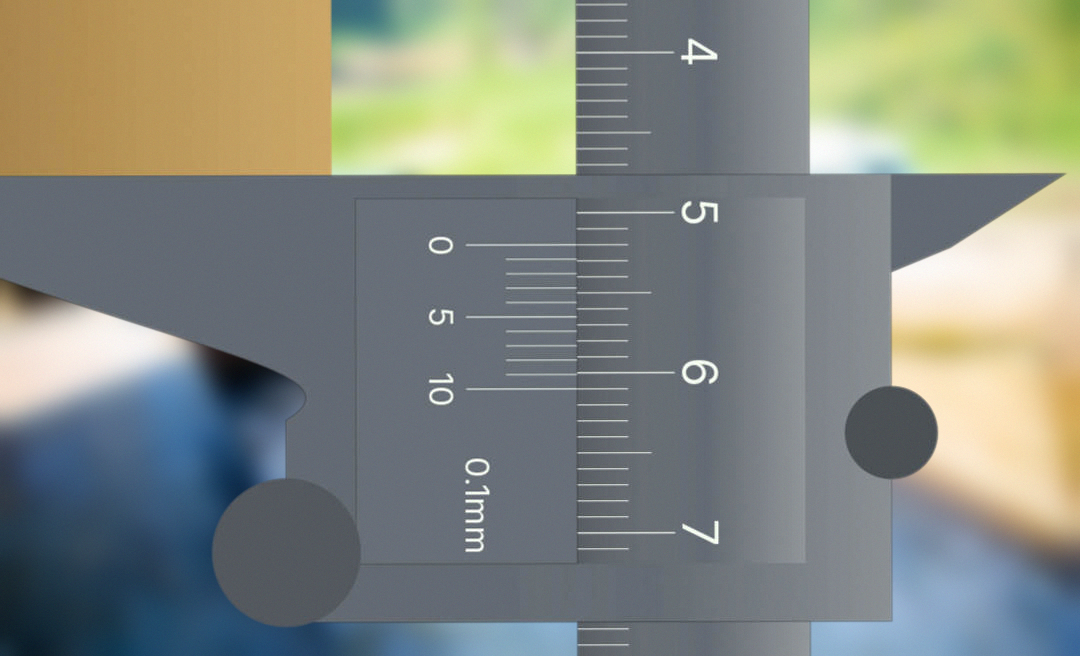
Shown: mm 52.0
